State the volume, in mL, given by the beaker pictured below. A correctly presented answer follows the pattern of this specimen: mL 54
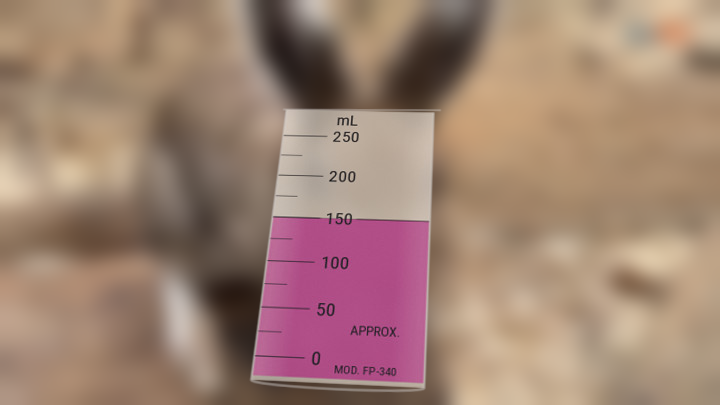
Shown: mL 150
